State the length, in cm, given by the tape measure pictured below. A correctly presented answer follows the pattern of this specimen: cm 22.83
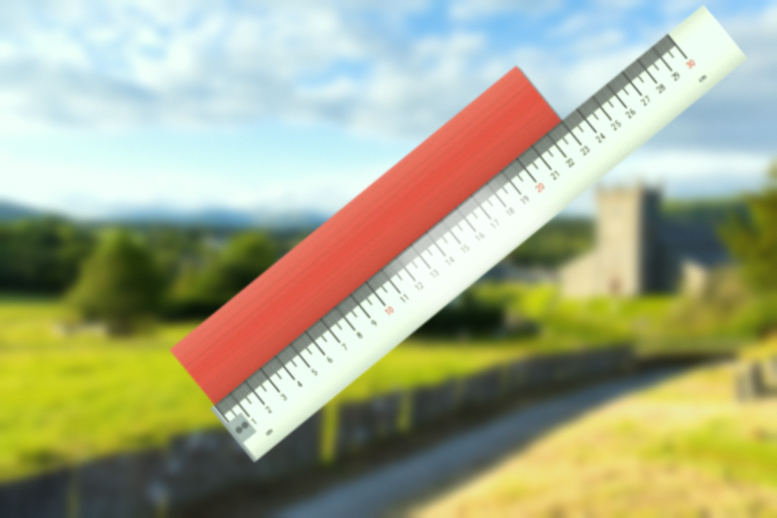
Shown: cm 23
